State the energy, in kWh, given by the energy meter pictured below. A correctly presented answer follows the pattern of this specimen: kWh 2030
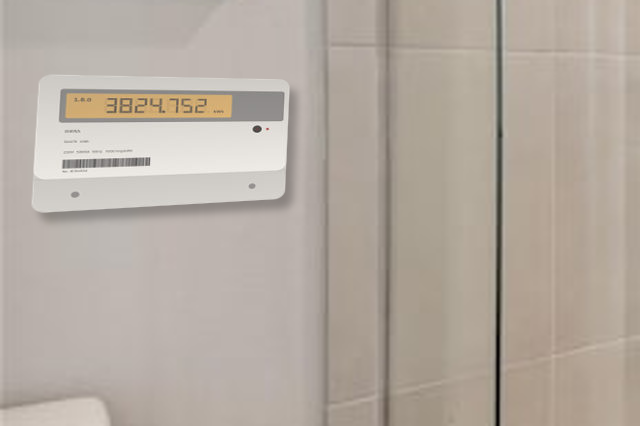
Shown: kWh 3824.752
